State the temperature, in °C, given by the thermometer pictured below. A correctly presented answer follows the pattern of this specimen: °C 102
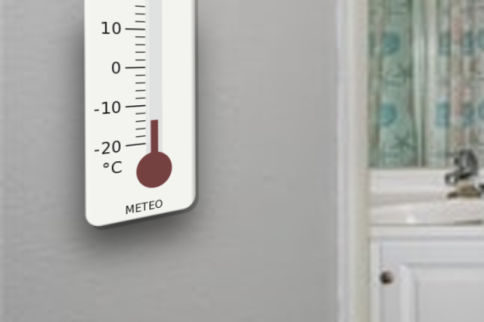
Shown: °C -14
